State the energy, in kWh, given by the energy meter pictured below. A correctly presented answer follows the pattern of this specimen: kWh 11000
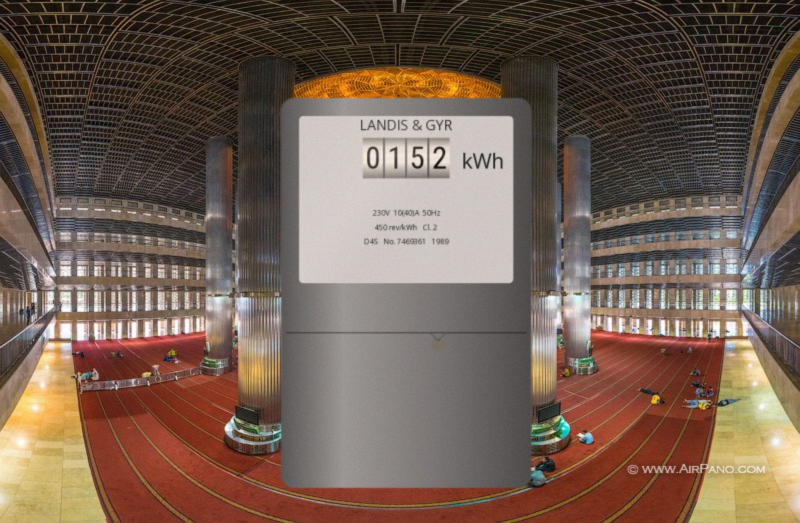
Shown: kWh 152
